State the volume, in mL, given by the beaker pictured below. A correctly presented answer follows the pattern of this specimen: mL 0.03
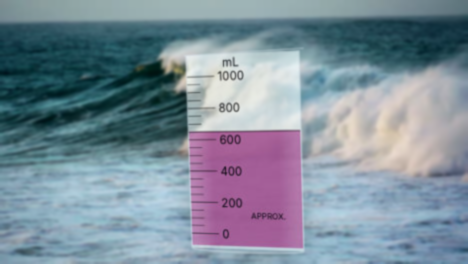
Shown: mL 650
